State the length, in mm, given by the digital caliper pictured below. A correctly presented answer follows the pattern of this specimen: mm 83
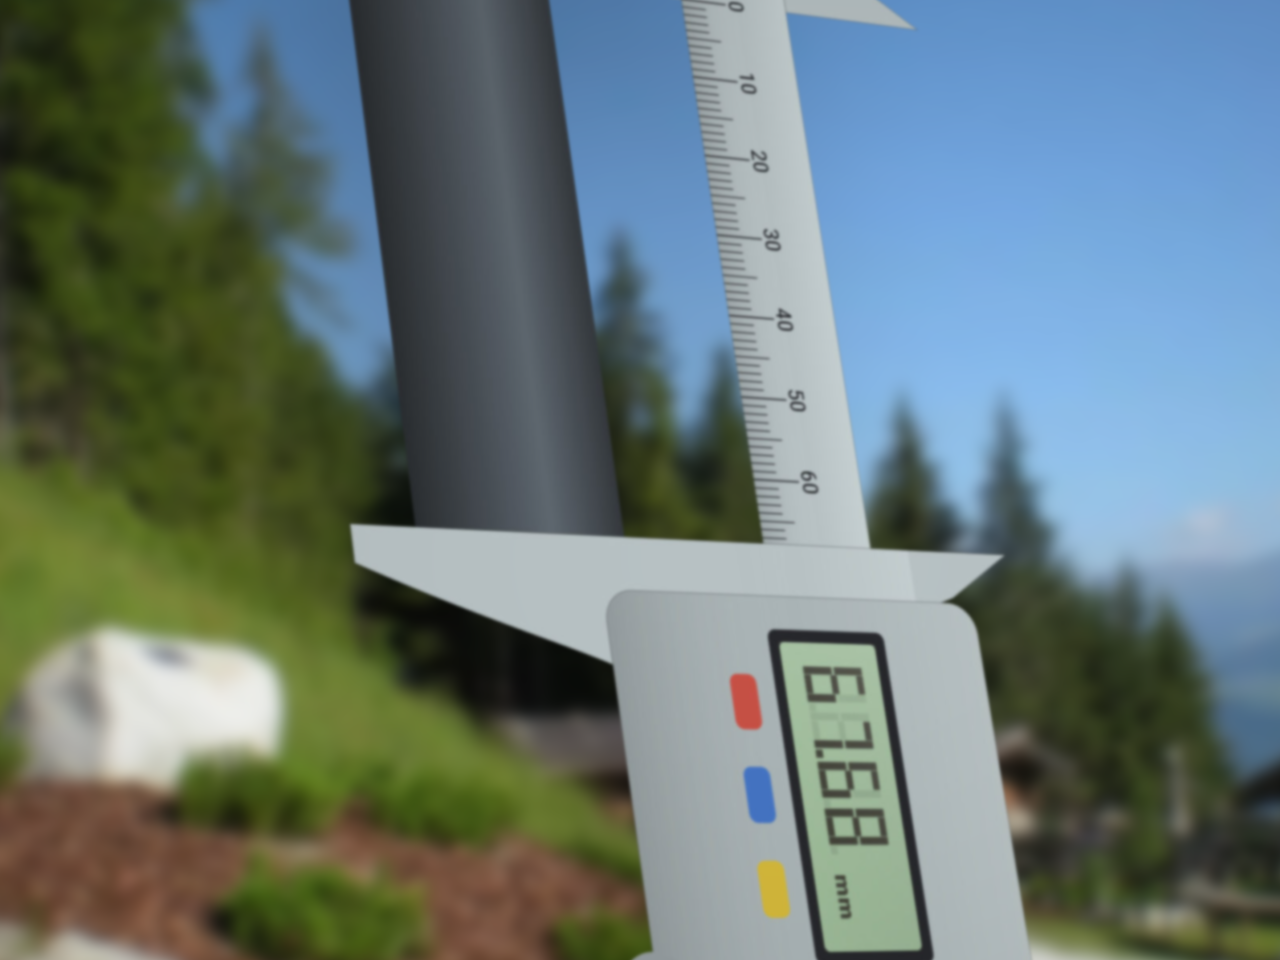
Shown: mm 67.68
